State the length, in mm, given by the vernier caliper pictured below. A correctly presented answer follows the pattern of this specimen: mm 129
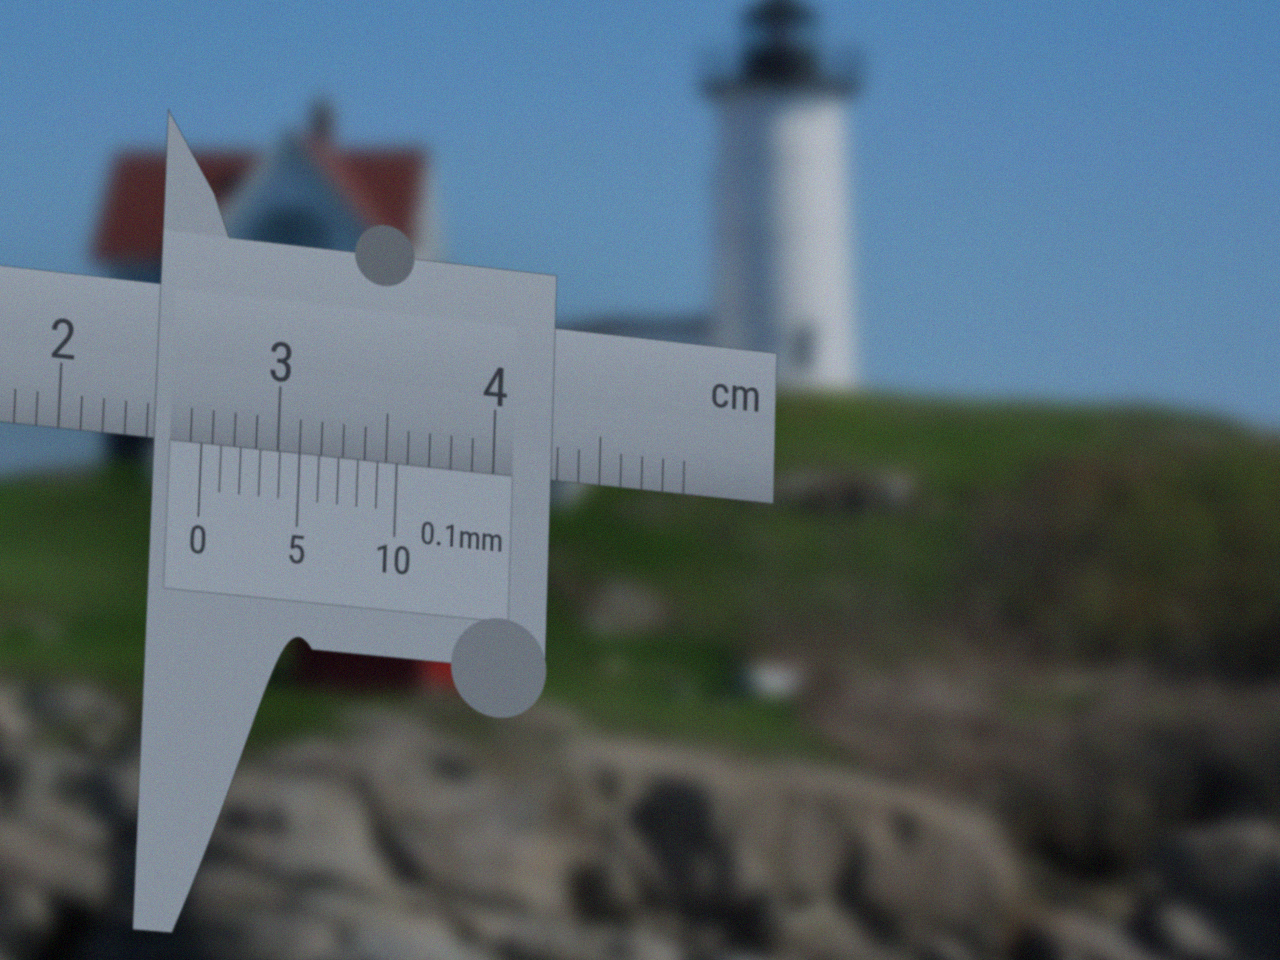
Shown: mm 26.5
